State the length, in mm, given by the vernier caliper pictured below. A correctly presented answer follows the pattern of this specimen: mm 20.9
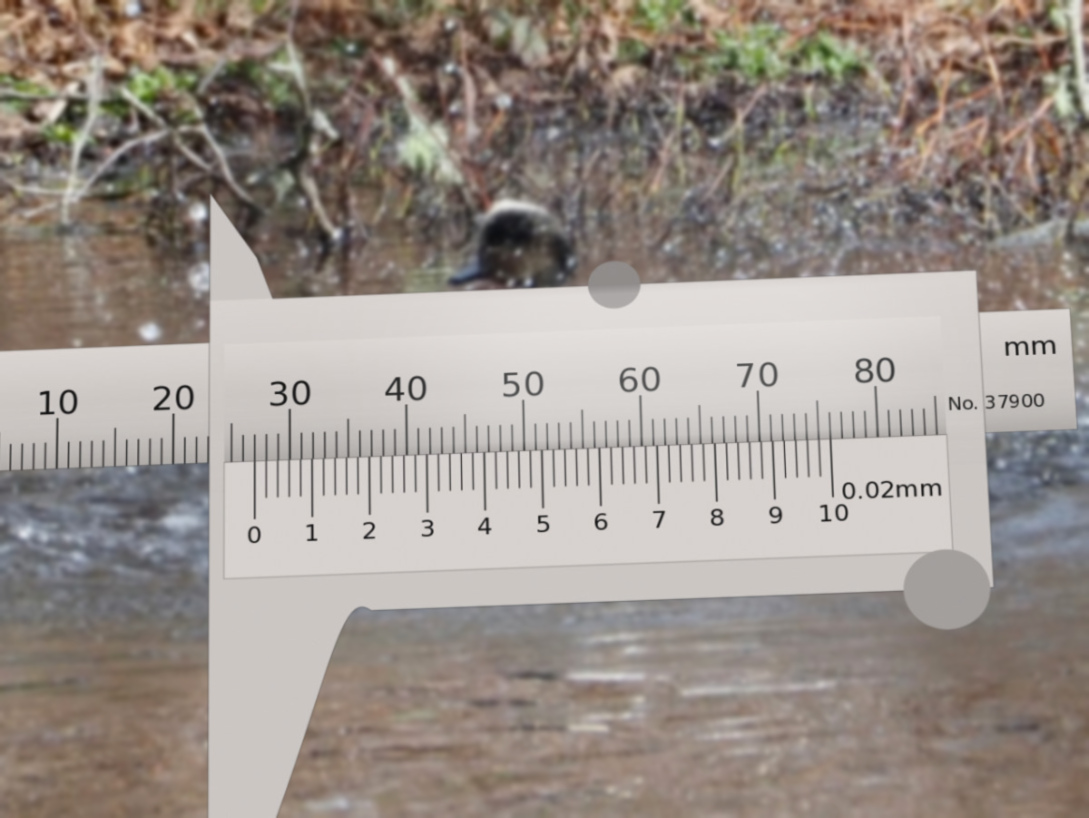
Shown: mm 27.0
